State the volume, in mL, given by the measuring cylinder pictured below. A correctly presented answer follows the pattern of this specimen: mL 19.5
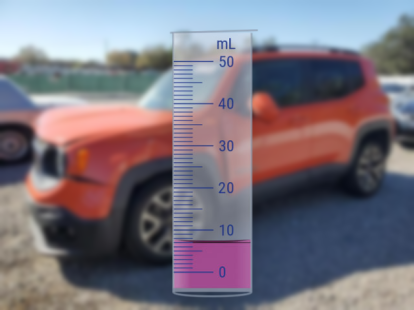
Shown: mL 7
